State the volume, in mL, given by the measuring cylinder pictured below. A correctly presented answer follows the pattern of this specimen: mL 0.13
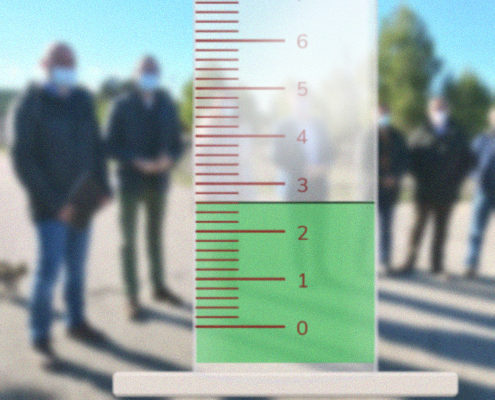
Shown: mL 2.6
